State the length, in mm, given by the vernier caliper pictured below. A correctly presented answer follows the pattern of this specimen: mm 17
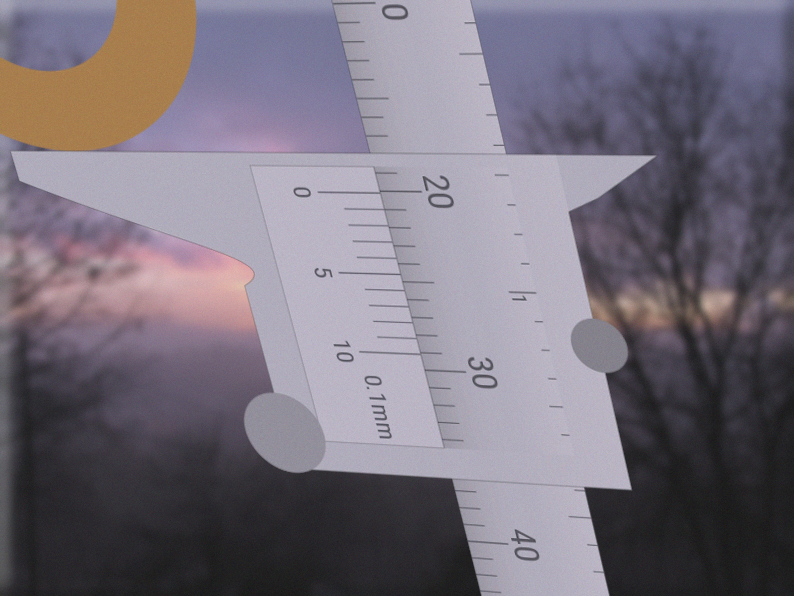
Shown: mm 20.1
